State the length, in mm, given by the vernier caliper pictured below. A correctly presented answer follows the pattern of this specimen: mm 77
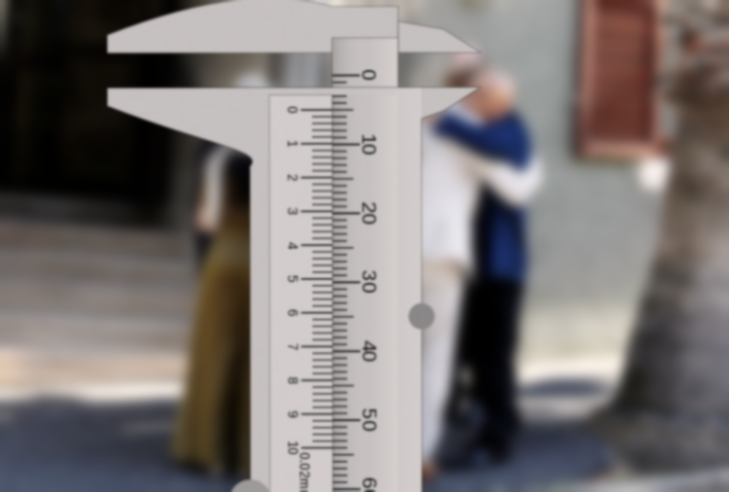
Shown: mm 5.0
